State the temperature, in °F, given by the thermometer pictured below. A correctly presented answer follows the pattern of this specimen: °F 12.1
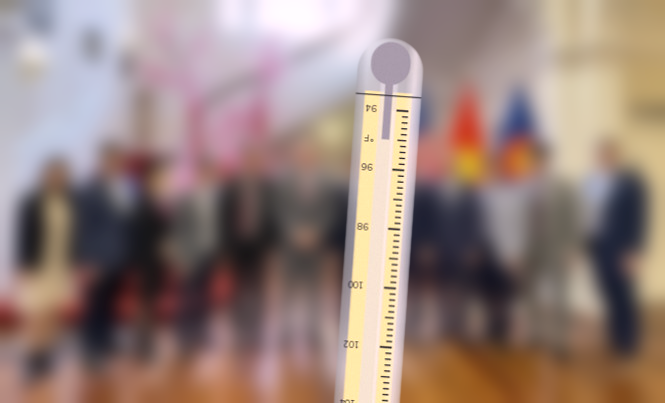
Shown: °F 95
